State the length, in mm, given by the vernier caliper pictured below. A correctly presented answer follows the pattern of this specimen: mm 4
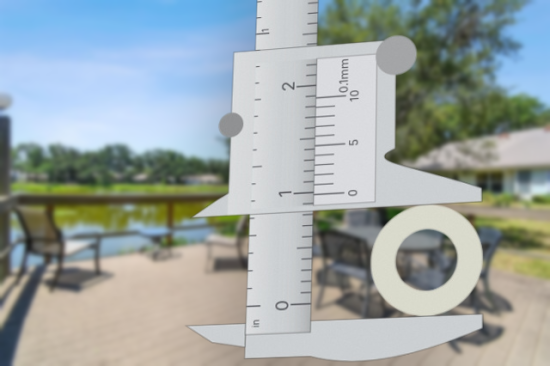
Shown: mm 9.8
